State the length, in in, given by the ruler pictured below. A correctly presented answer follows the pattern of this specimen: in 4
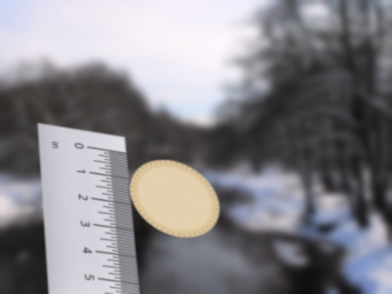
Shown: in 3
